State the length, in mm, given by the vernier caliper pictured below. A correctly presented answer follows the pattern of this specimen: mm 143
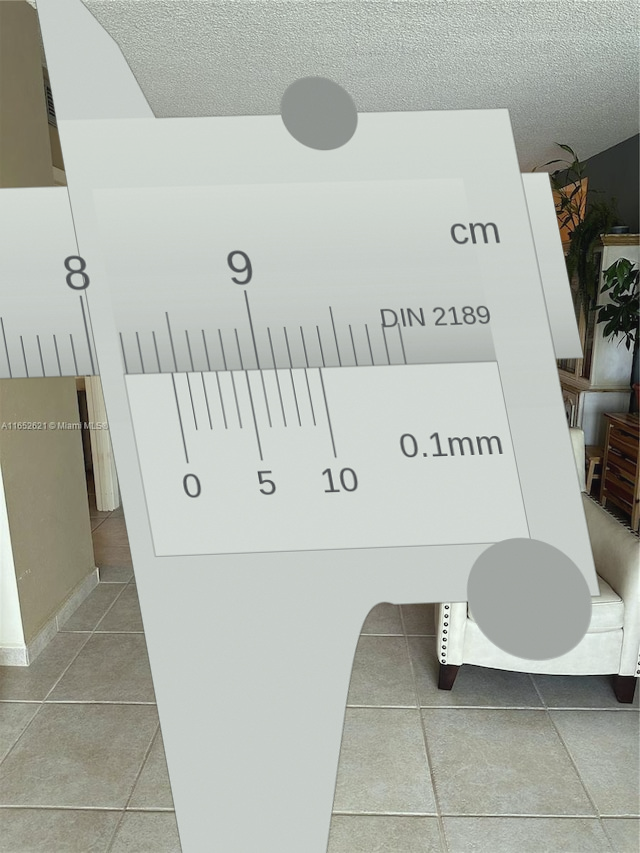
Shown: mm 84.7
